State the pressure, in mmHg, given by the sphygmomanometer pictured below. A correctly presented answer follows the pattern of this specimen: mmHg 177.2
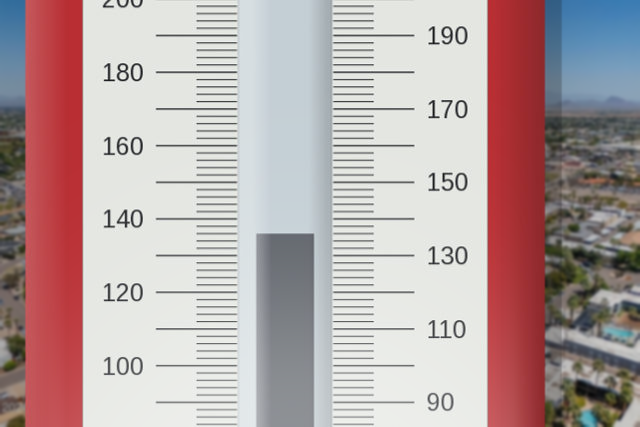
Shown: mmHg 136
